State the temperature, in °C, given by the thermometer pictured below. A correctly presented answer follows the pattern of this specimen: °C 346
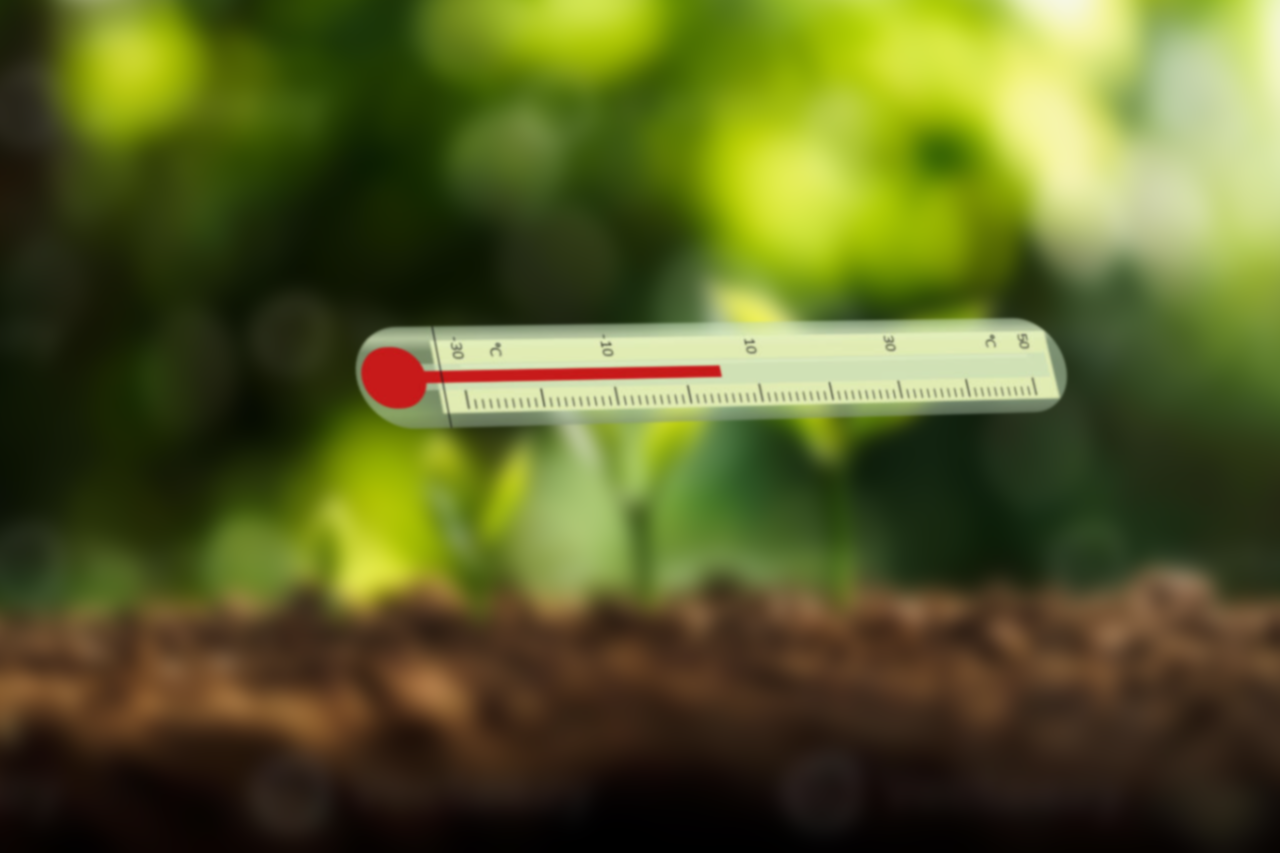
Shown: °C 5
